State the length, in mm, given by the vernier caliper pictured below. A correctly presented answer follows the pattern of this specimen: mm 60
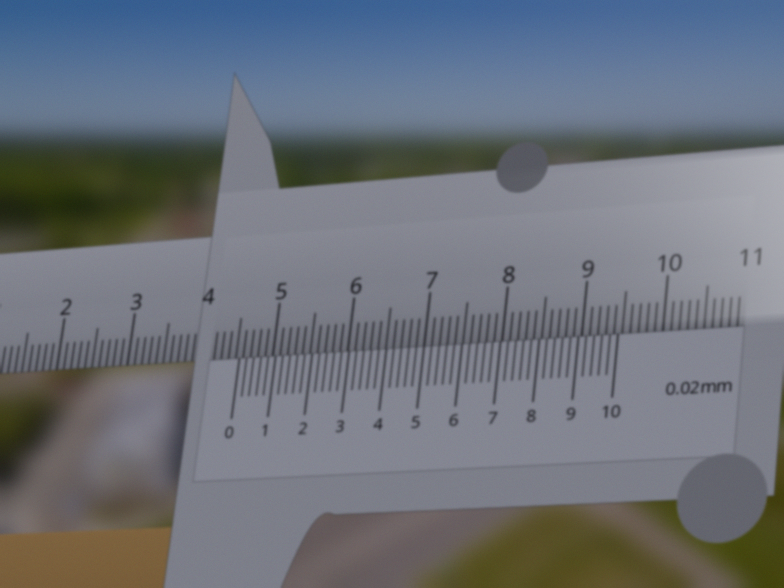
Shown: mm 45.5
